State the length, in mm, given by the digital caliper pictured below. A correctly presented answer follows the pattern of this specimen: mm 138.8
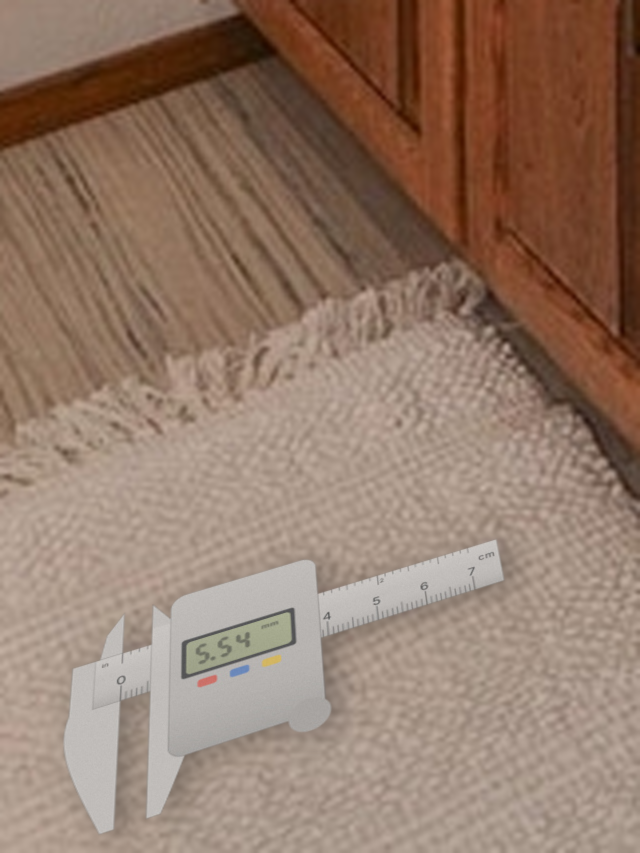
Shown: mm 5.54
